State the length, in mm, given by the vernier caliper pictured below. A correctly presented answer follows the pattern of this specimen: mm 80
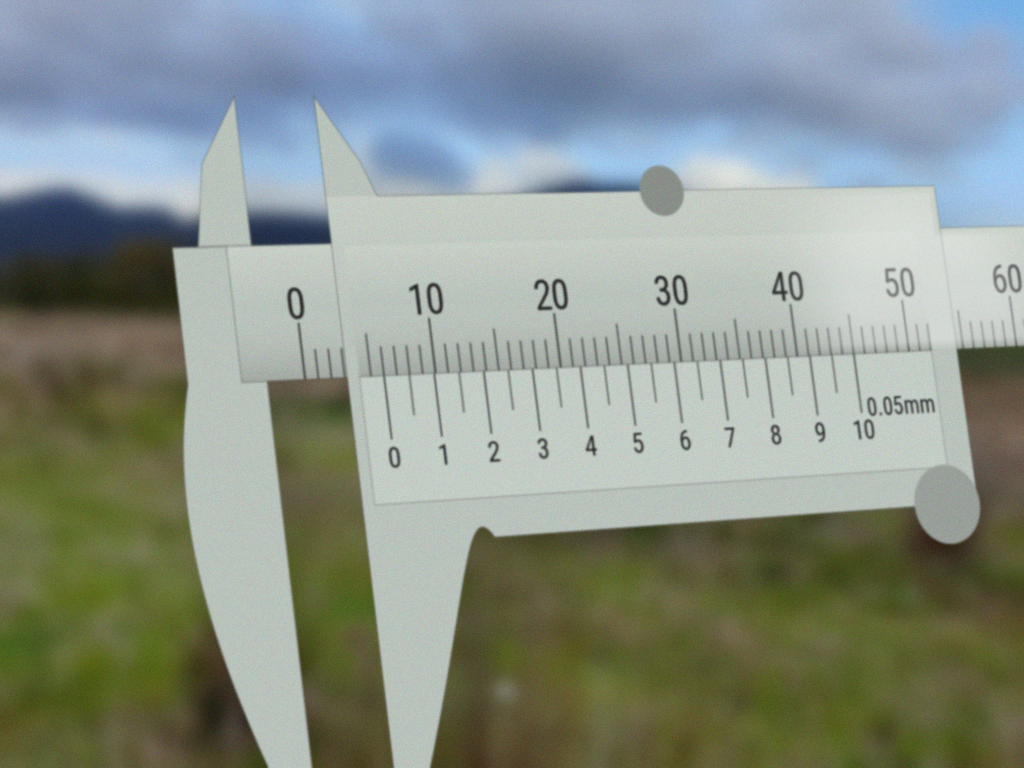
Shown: mm 6.0
